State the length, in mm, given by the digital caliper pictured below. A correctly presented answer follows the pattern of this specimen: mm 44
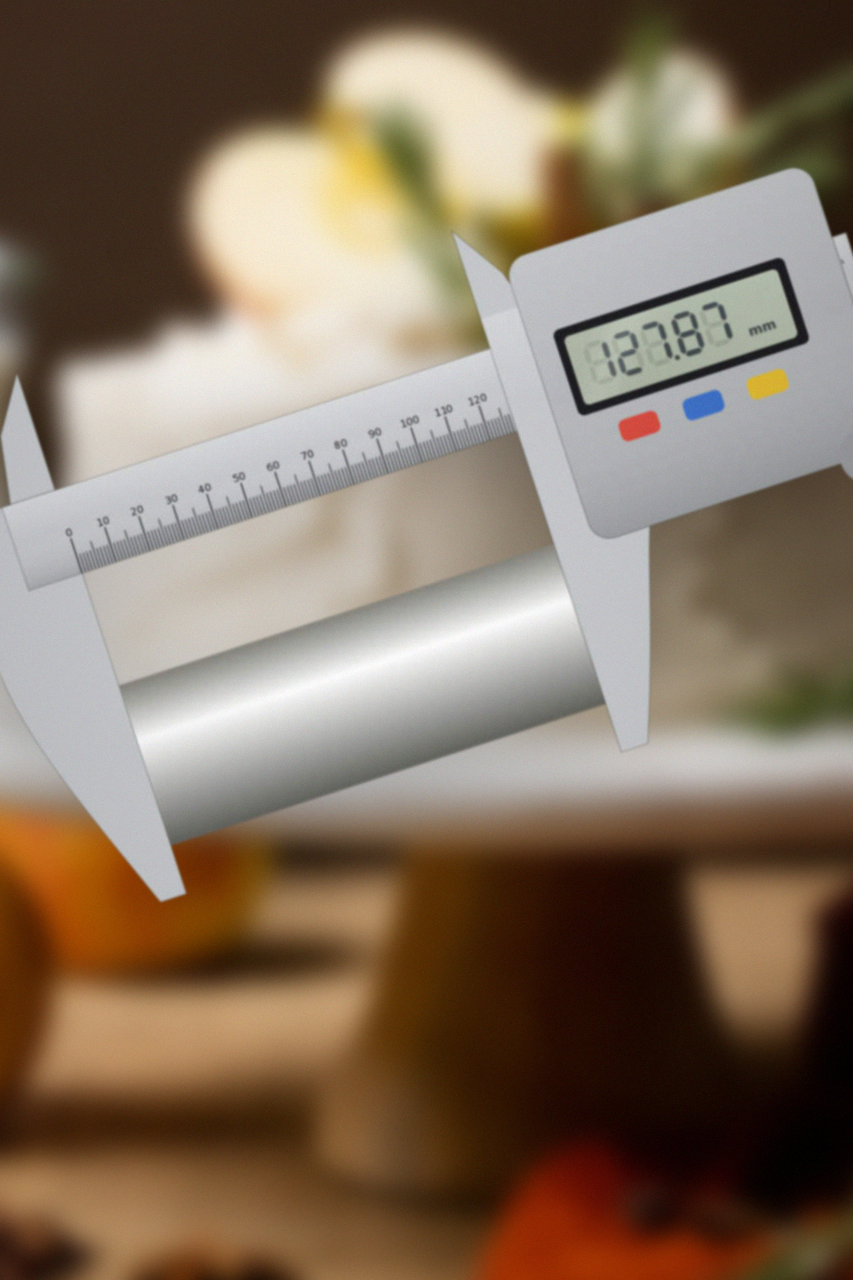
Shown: mm 127.87
